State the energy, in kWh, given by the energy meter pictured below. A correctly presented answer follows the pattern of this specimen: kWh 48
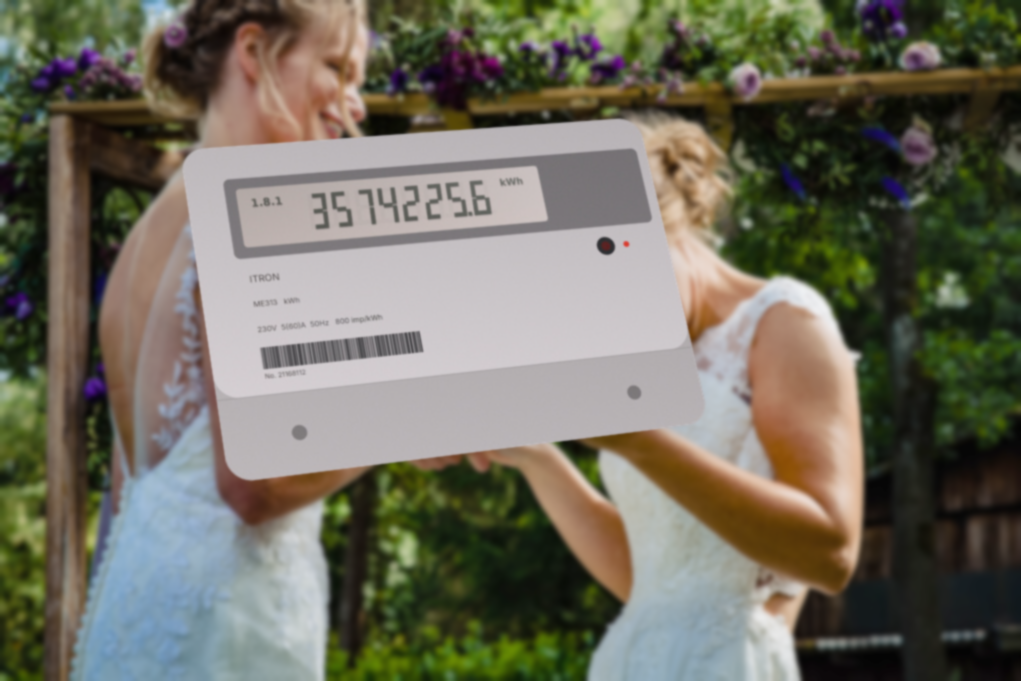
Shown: kWh 3574225.6
